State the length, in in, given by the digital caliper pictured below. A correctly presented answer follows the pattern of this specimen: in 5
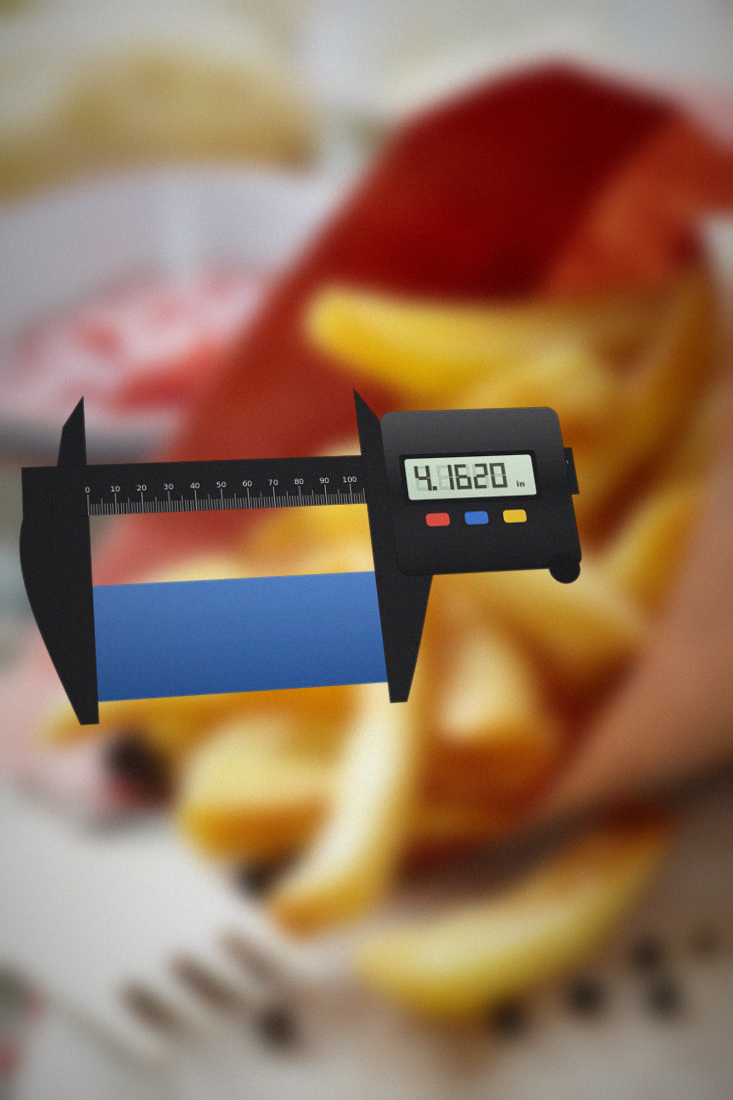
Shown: in 4.1620
